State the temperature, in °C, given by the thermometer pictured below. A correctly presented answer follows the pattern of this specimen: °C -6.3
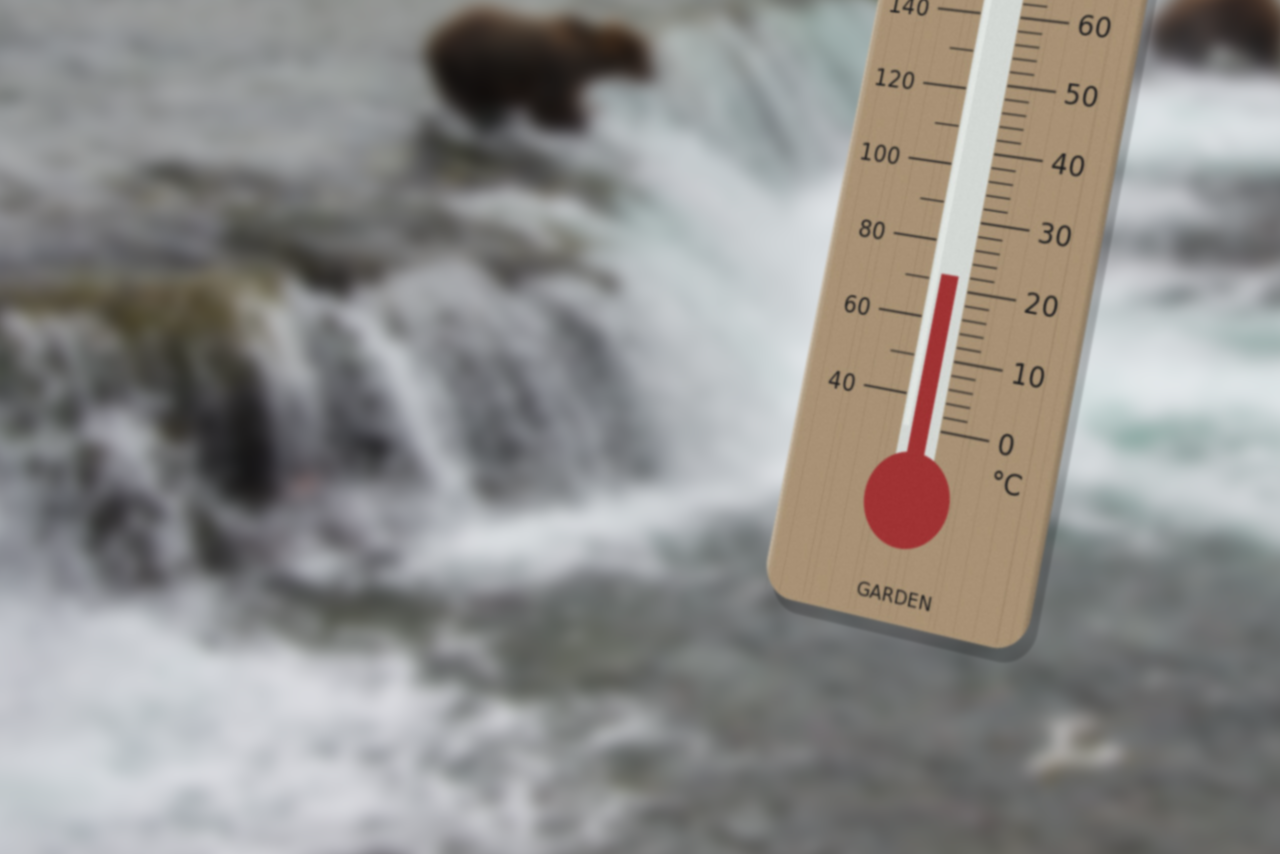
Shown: °C 22
